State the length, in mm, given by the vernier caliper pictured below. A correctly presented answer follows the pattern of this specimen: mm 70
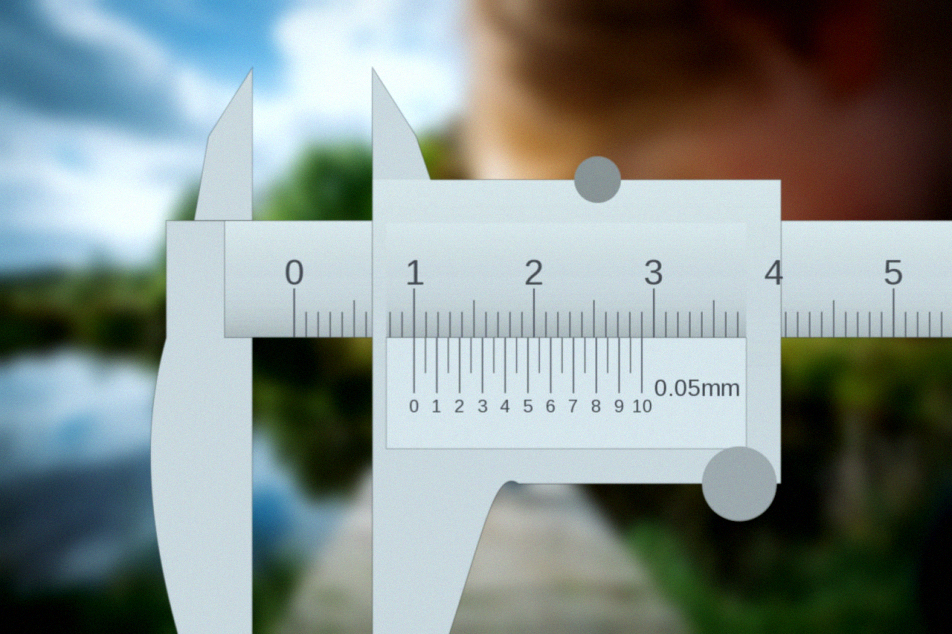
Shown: mm 10.0
